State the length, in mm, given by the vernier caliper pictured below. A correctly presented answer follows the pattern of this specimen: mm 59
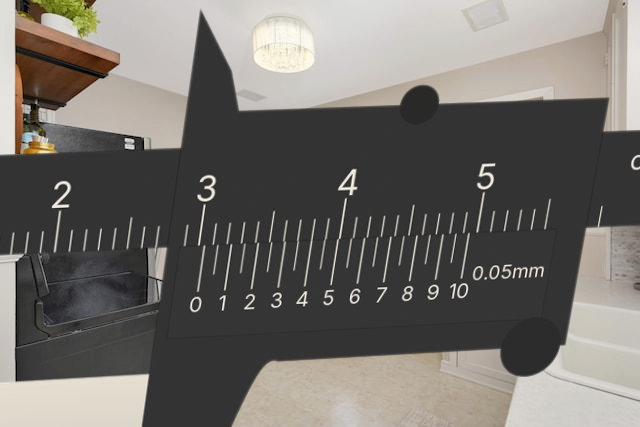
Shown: mm 30.4
